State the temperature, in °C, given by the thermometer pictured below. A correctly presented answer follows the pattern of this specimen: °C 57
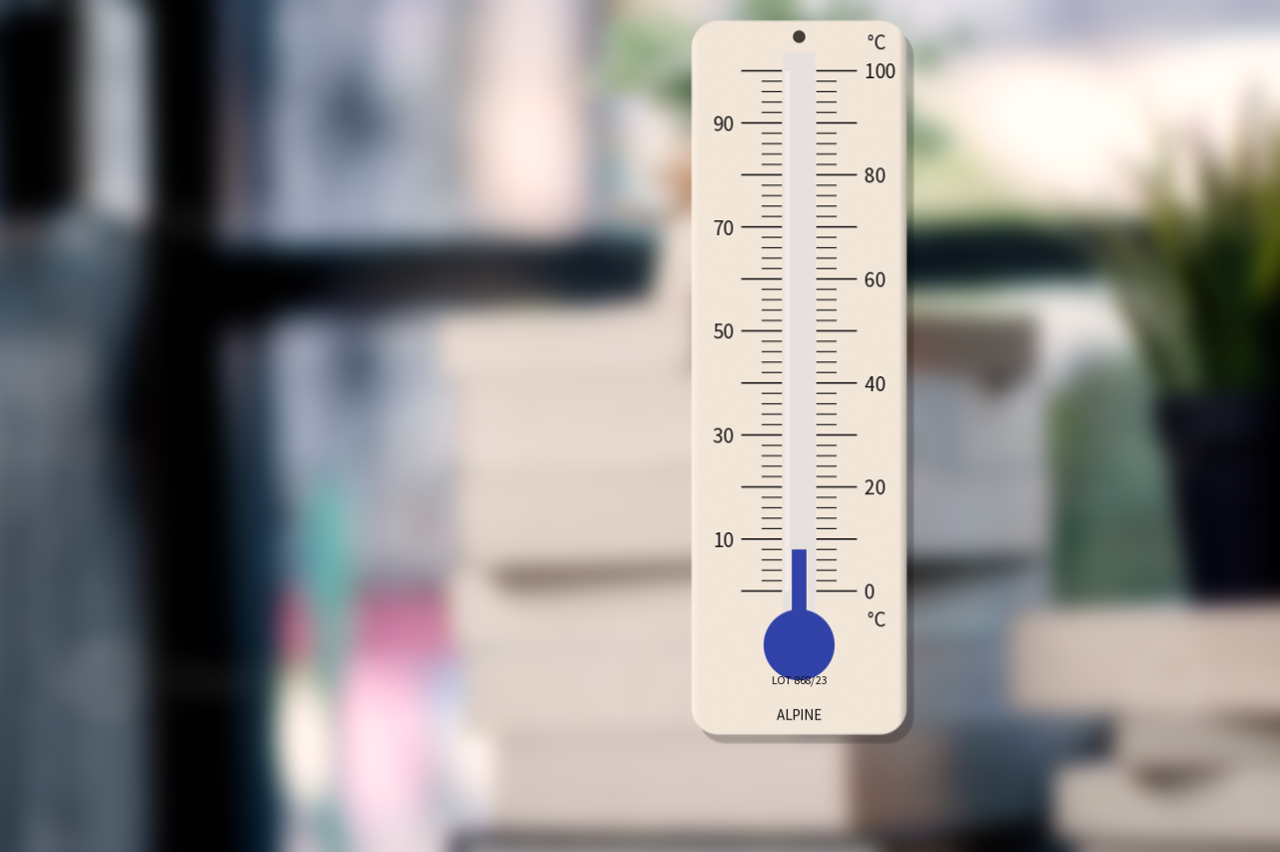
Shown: °C 8
